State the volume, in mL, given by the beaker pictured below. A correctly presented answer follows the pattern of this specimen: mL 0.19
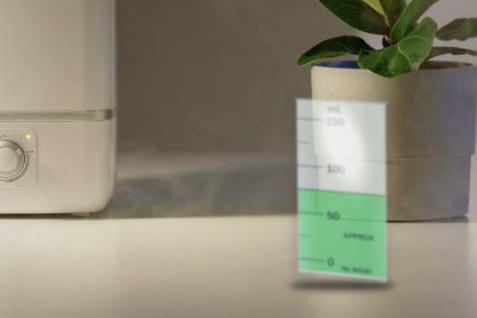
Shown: mL 75
